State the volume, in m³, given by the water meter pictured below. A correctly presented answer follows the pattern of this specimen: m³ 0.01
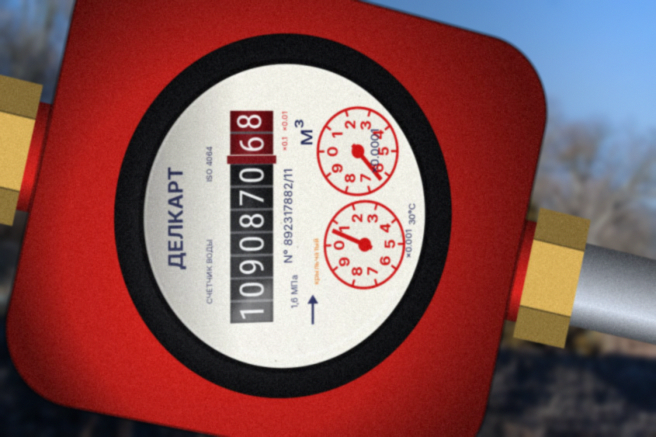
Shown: m³ 1090870.6806
